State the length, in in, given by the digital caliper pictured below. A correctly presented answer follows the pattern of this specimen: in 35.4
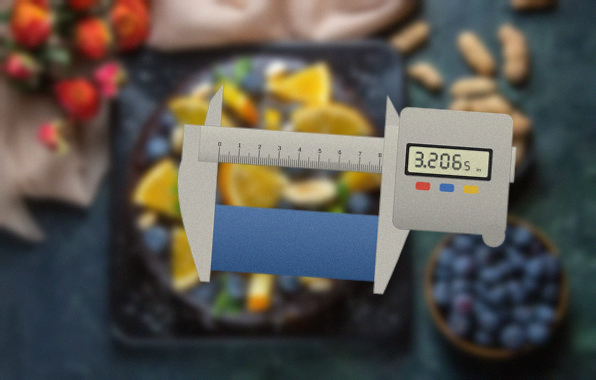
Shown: in 3.2065
